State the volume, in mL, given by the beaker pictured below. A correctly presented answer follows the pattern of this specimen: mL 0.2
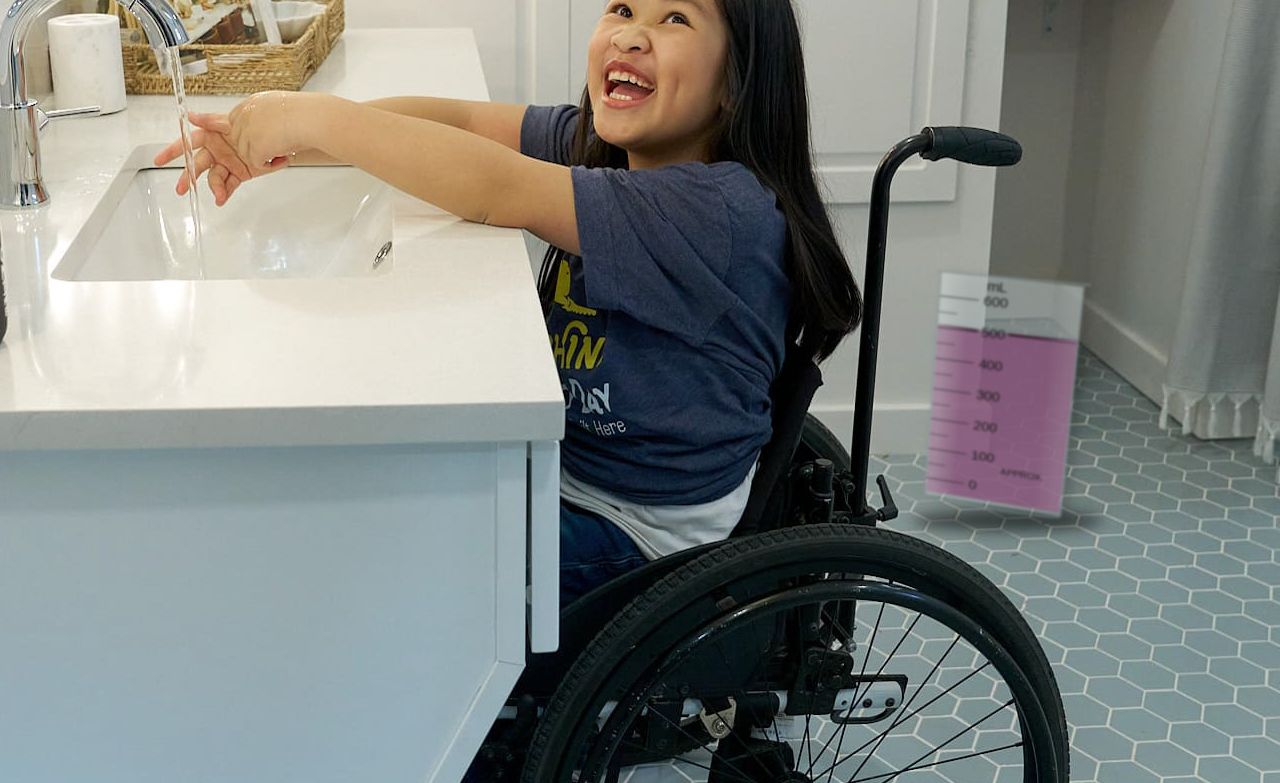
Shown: mL 500
